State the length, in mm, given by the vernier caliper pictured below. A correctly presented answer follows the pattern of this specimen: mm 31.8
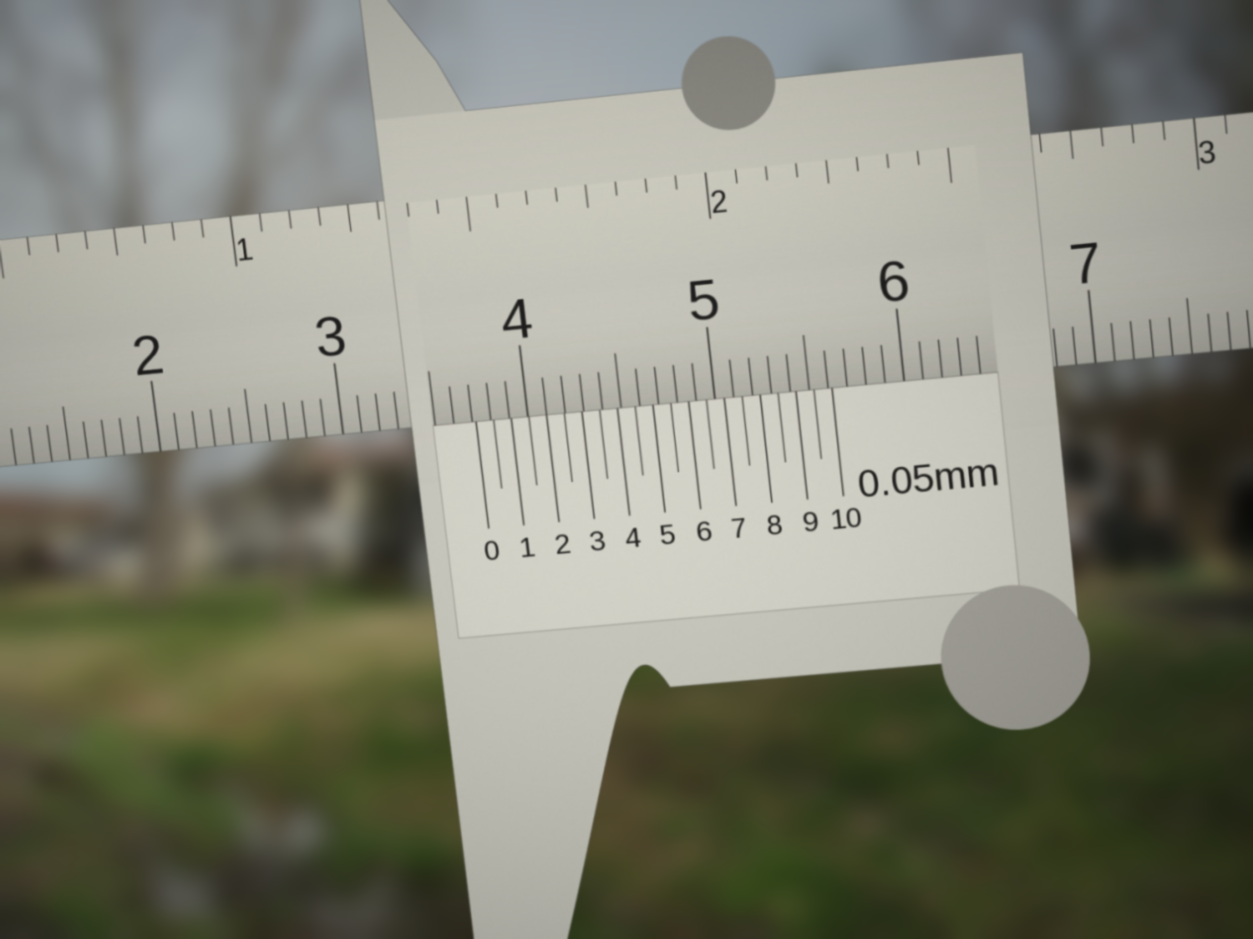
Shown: mm 37.2
